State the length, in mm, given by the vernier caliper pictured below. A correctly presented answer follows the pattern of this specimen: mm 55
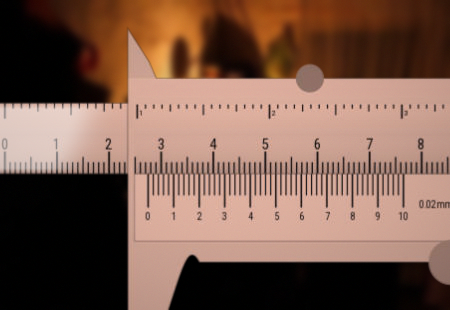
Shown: mm 27.5
